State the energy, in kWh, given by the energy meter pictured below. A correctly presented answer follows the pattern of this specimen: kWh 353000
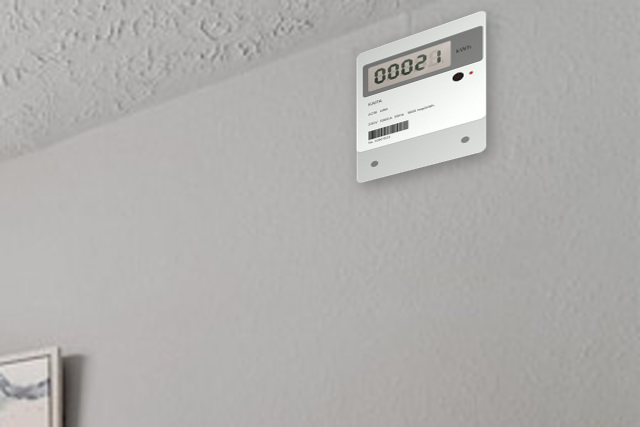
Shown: kWh 21
